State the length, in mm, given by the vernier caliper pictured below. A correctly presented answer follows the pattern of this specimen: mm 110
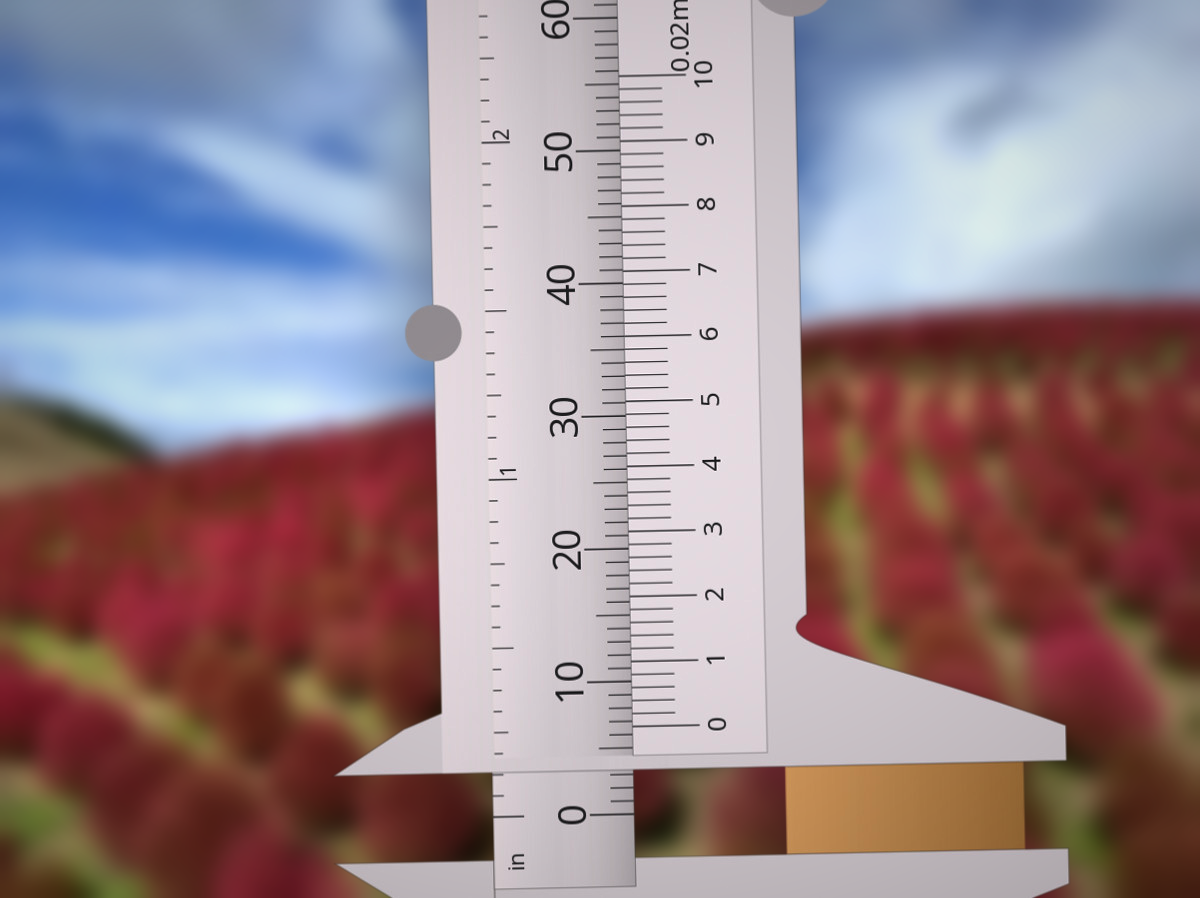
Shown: mm 6.6
